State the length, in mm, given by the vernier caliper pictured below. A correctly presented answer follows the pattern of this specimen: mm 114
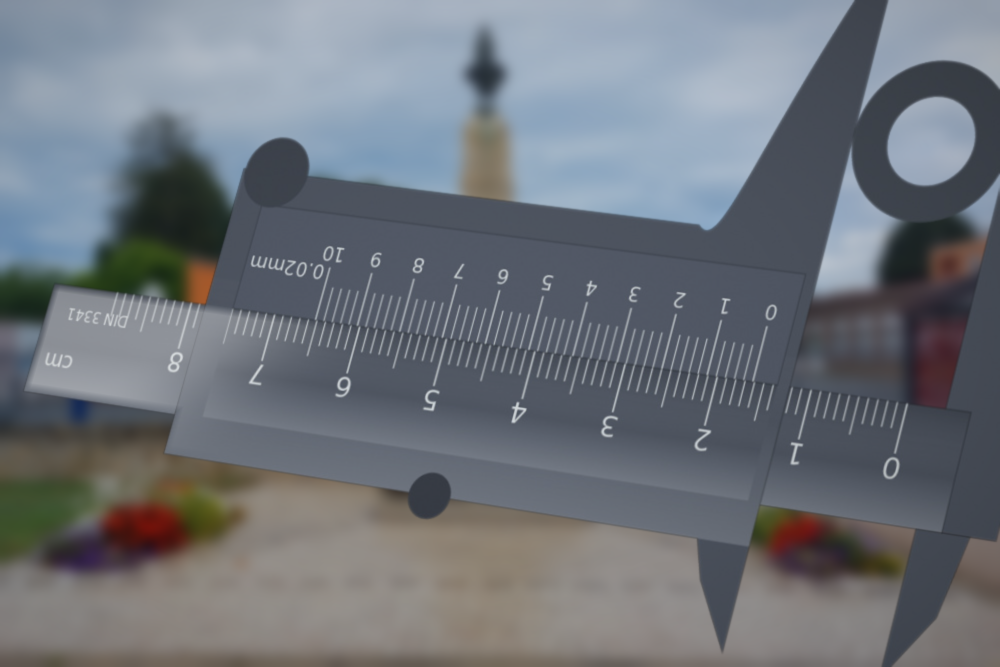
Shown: mm 16.2
